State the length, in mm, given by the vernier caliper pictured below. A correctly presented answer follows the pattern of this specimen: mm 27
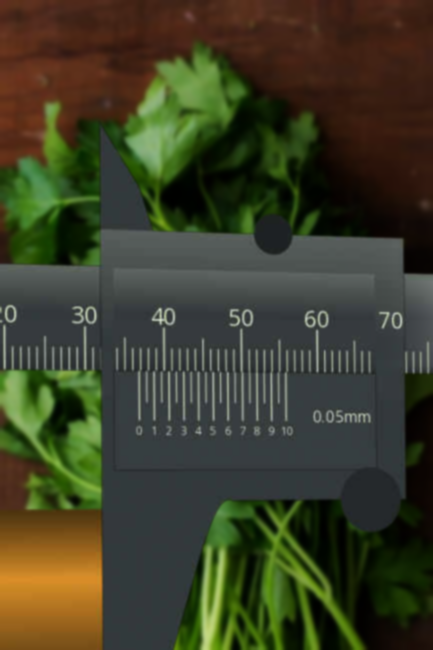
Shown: mm 36.8
